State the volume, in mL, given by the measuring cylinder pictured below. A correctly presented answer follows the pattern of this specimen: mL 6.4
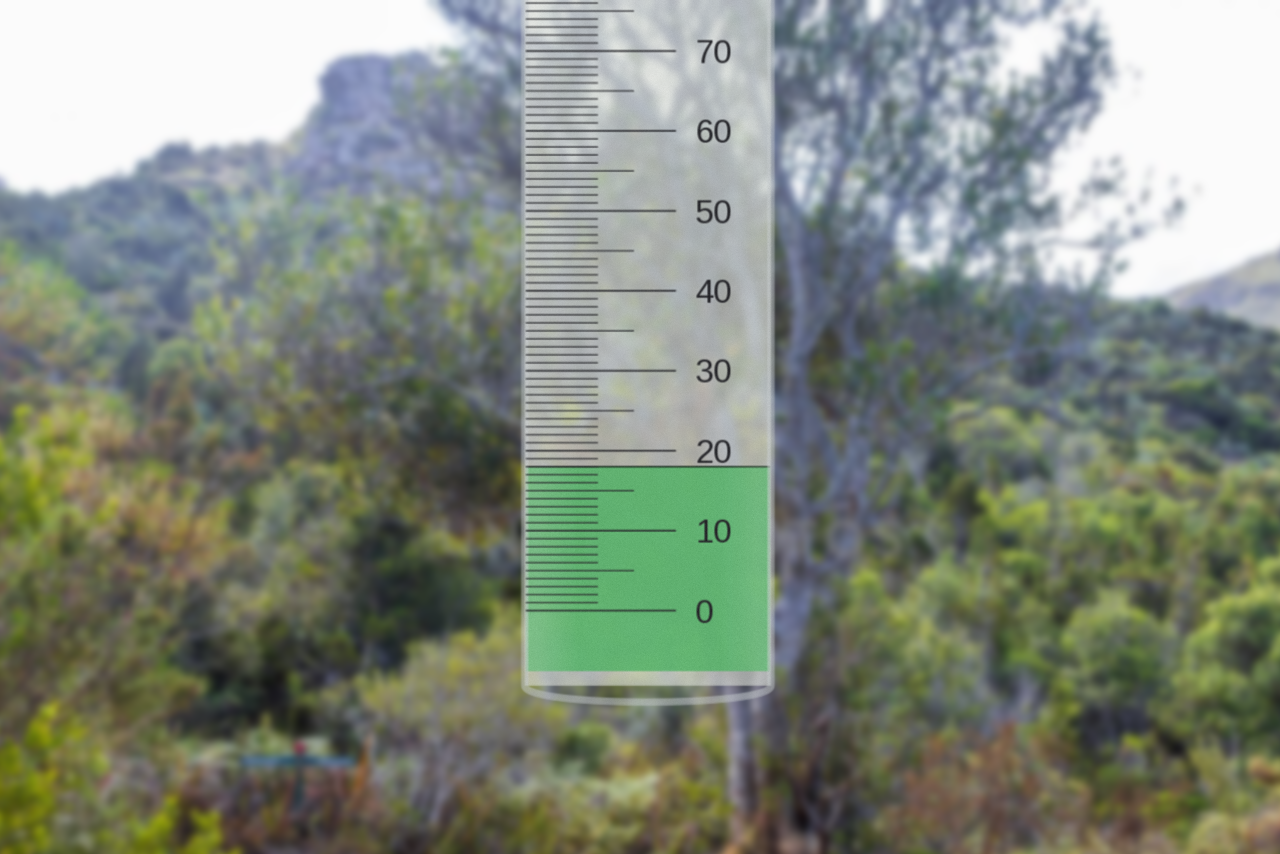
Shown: mL 18
